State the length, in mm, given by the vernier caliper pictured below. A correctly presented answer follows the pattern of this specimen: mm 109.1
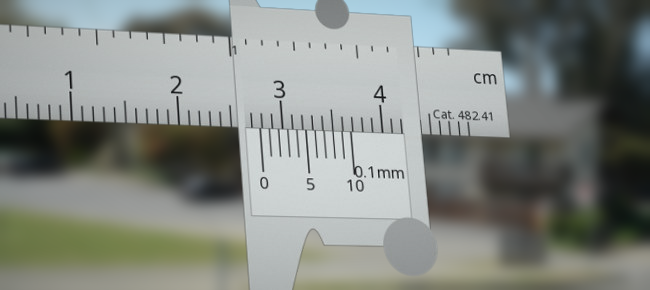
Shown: mm 27.8
